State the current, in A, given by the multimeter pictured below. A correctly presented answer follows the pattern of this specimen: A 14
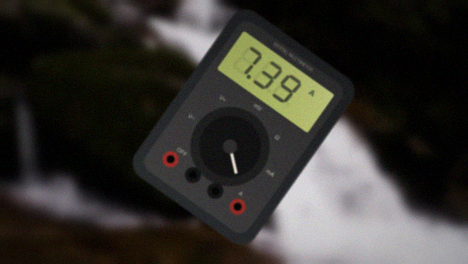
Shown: A 7.39
